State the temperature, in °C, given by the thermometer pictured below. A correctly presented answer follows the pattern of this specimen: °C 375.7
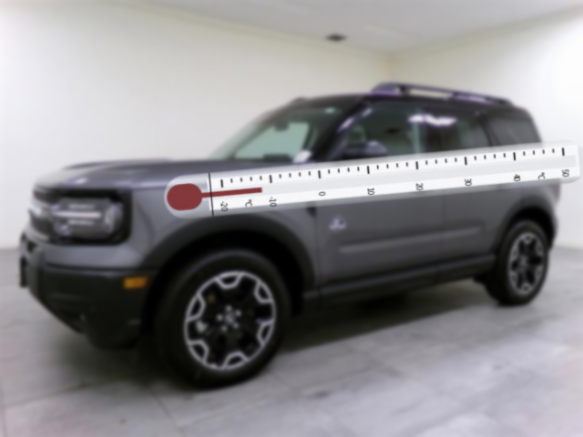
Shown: °C -12
